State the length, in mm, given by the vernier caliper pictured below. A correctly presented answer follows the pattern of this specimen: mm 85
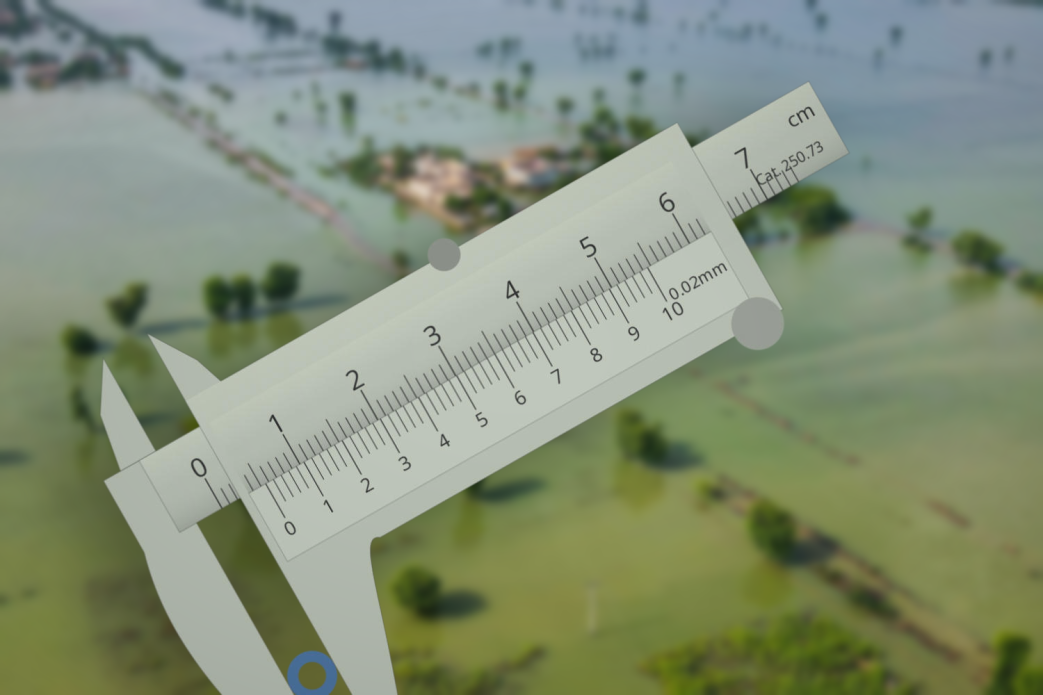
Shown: mm 5.6
